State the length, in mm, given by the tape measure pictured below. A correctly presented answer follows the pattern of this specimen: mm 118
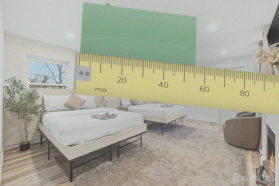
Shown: mm 55
